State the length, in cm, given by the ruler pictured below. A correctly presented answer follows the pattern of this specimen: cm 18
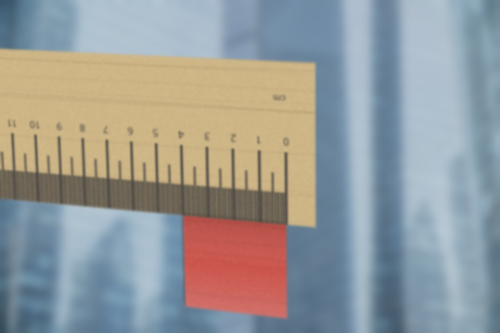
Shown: cm 4
